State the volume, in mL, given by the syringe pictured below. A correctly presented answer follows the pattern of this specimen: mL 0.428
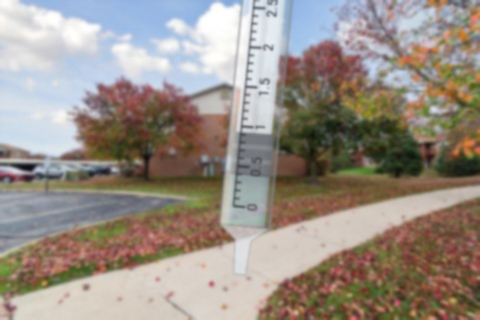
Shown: mL 0.4
